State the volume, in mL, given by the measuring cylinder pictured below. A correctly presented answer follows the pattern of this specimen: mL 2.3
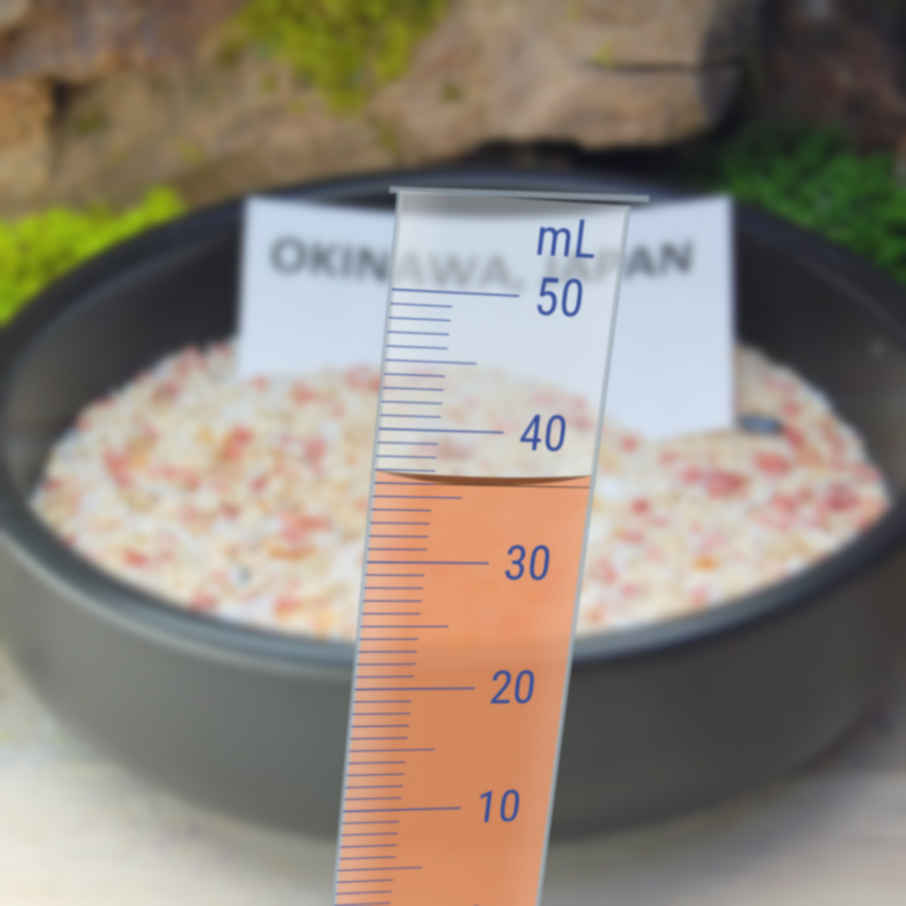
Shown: mL 36
